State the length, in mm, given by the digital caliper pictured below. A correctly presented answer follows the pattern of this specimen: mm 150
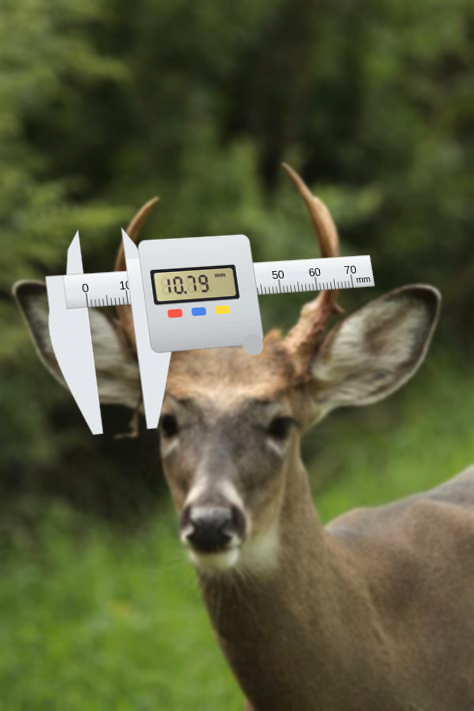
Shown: mm 10.79
